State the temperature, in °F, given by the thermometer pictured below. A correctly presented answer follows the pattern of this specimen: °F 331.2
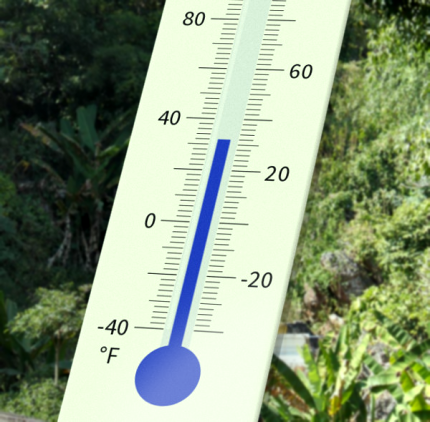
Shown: °F 32
